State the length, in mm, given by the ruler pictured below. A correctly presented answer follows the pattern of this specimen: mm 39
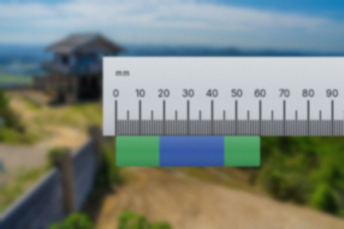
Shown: mm 60
